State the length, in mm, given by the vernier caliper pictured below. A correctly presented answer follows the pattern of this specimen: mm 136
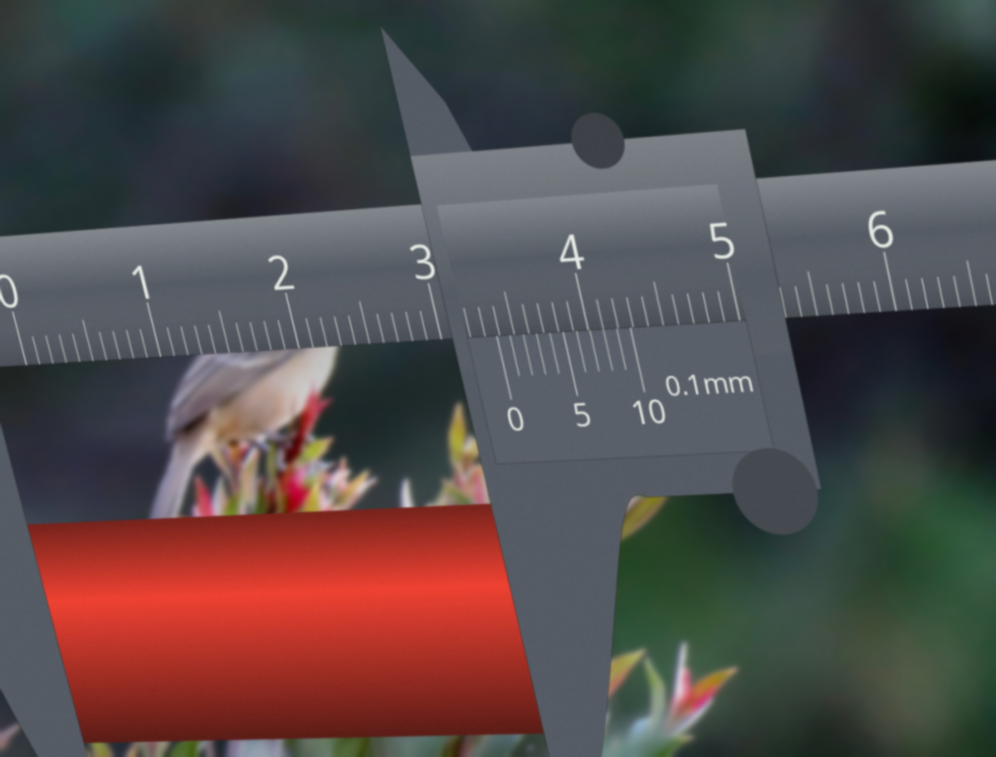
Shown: mm 33.8
